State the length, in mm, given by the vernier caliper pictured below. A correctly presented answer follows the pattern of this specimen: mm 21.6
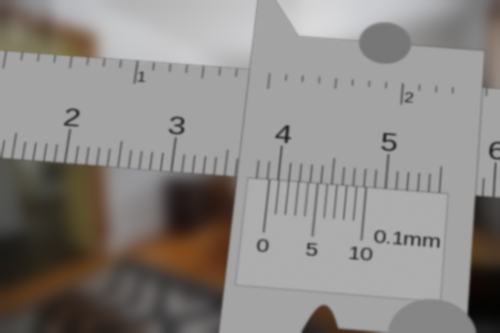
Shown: mm 39.2
